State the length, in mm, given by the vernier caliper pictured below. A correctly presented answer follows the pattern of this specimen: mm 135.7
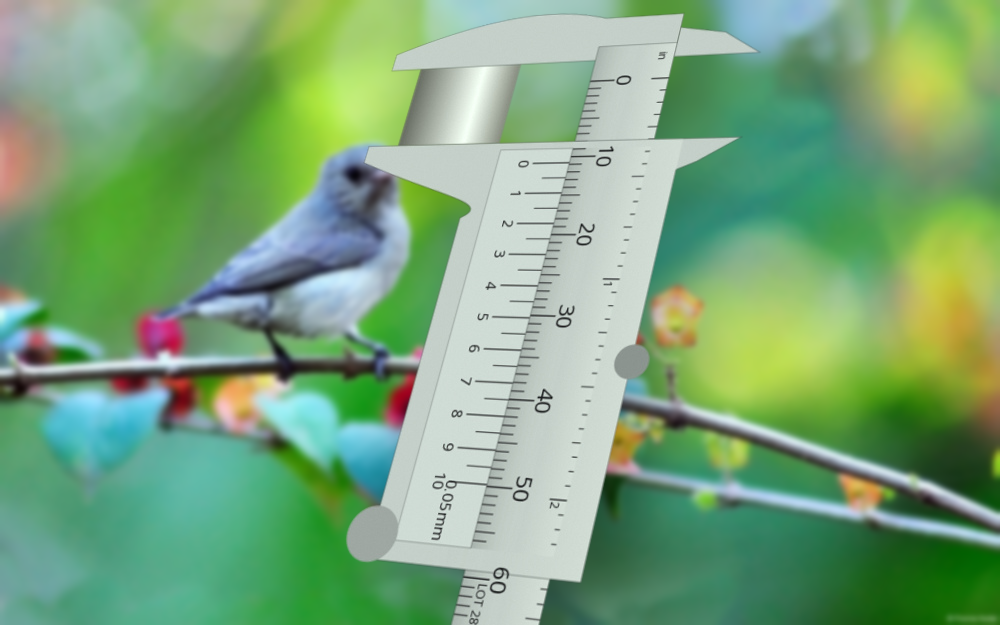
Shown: mm 10.8
